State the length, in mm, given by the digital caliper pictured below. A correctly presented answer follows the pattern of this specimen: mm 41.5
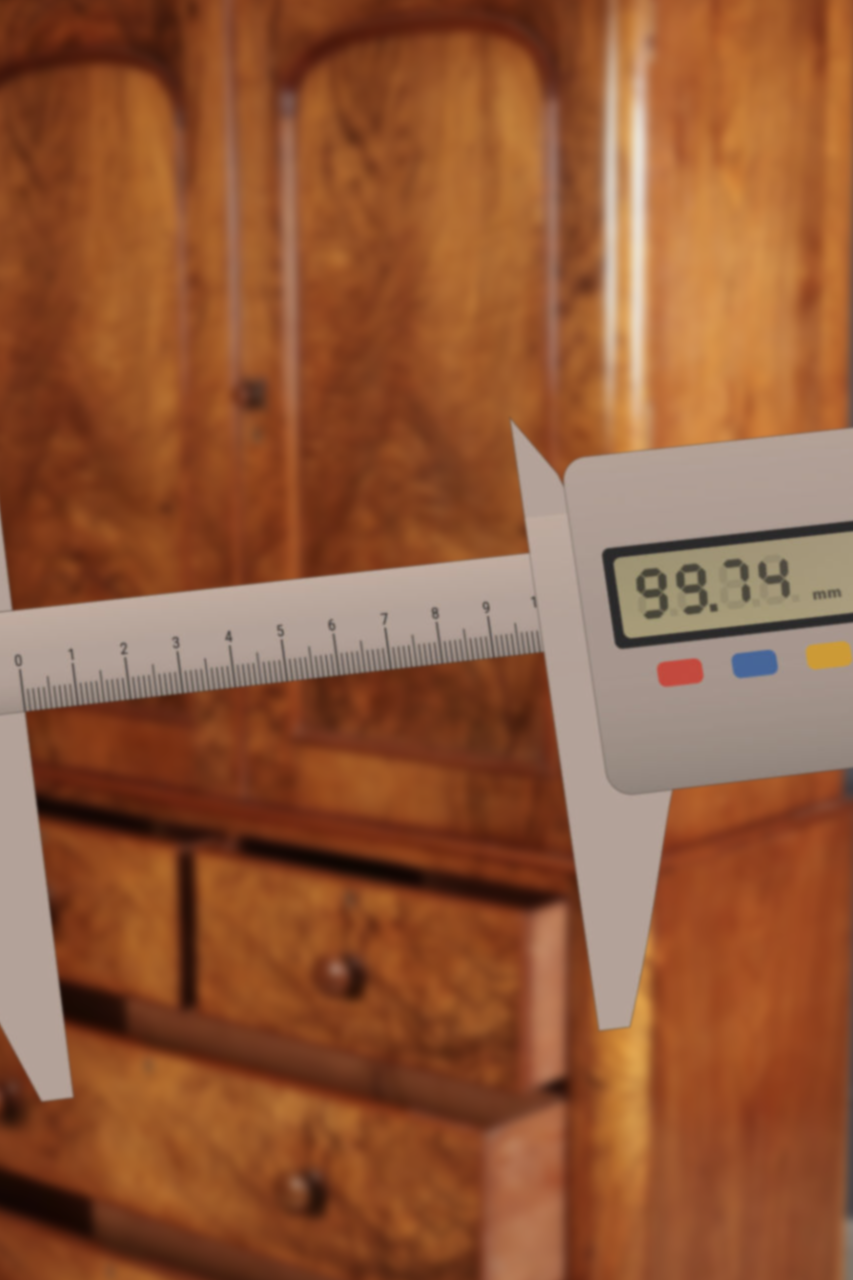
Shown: mm 99.74
